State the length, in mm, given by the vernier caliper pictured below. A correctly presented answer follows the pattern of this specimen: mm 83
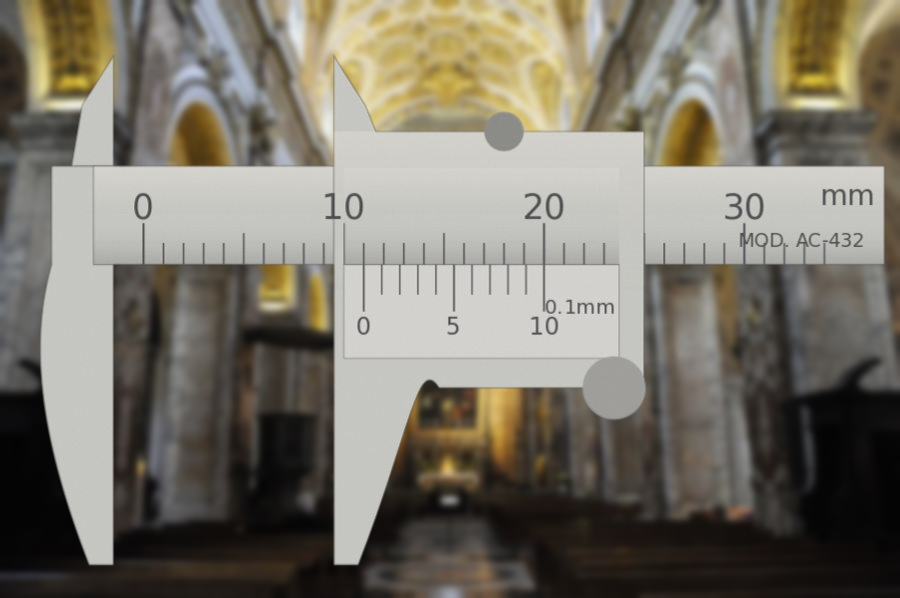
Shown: mm 11.0
